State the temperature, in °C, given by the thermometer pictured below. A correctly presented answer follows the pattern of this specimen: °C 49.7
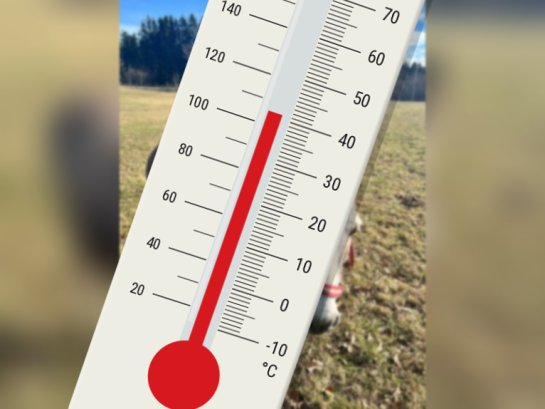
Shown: °C 41
